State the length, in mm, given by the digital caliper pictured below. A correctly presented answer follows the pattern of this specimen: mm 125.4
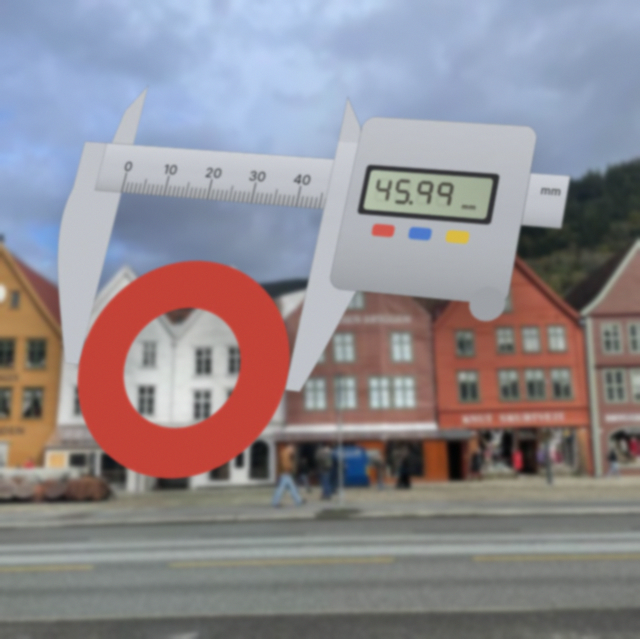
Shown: mm 45.99
